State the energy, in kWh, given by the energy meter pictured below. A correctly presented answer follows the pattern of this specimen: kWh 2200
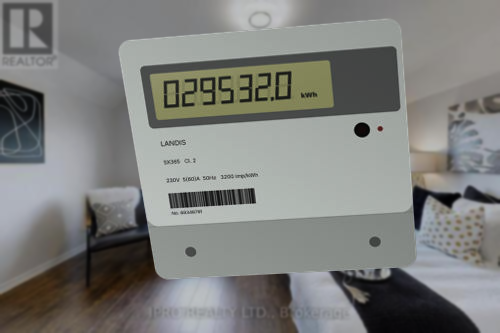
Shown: kWh 29532.0
